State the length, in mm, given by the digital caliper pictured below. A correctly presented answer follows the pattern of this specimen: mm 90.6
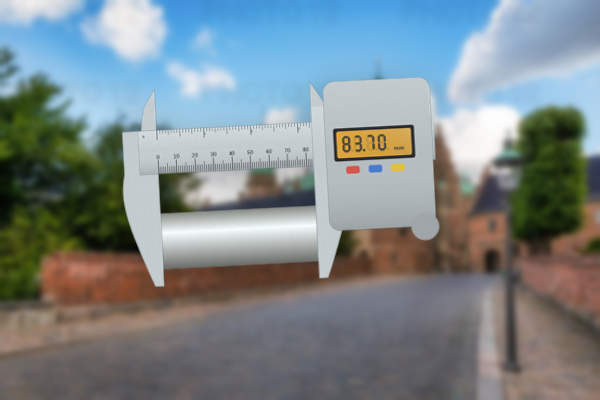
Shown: mm 83.70
